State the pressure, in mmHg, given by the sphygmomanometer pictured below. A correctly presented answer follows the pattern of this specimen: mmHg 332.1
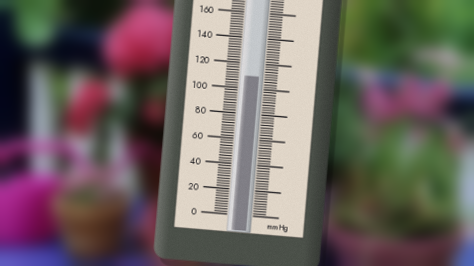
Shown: mmHg 110
